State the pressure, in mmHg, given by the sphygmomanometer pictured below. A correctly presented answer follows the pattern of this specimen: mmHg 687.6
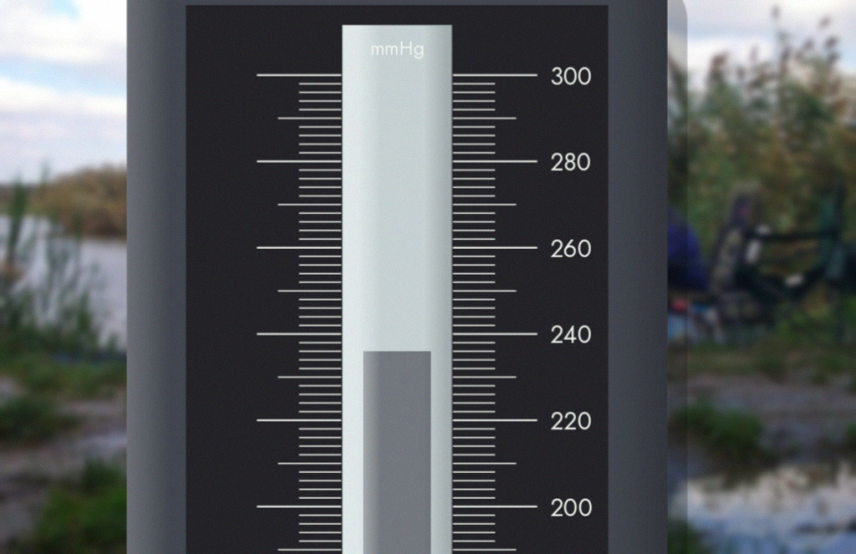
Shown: mmHg 236
